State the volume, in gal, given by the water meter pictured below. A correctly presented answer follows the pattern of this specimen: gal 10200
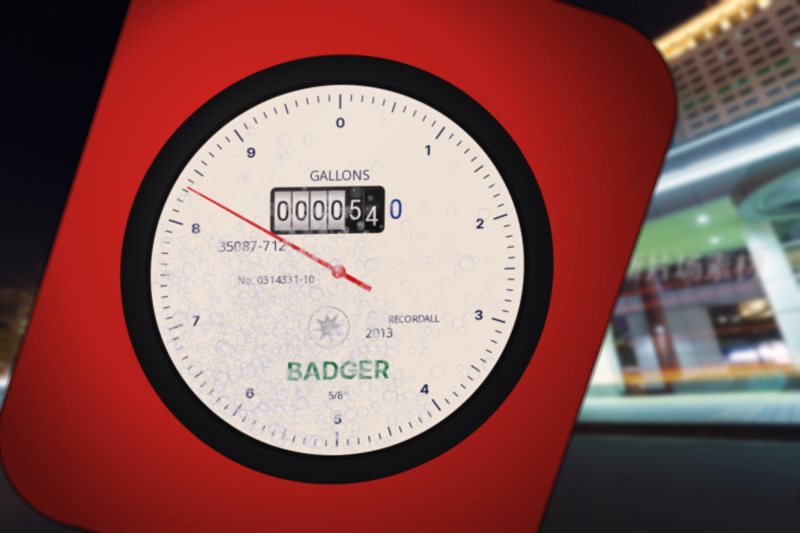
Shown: gal 538.3
